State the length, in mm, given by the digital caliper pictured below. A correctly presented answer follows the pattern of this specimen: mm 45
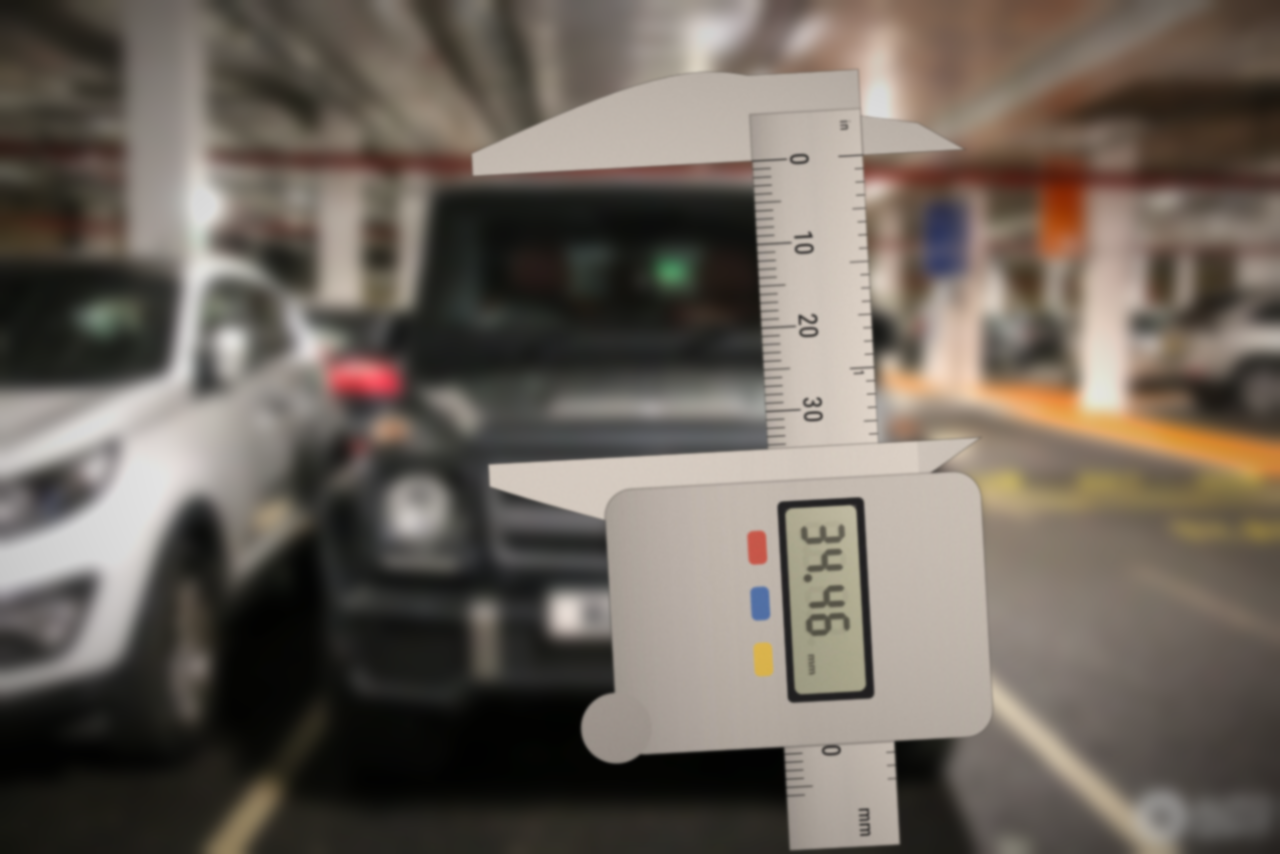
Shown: mm 34.46
